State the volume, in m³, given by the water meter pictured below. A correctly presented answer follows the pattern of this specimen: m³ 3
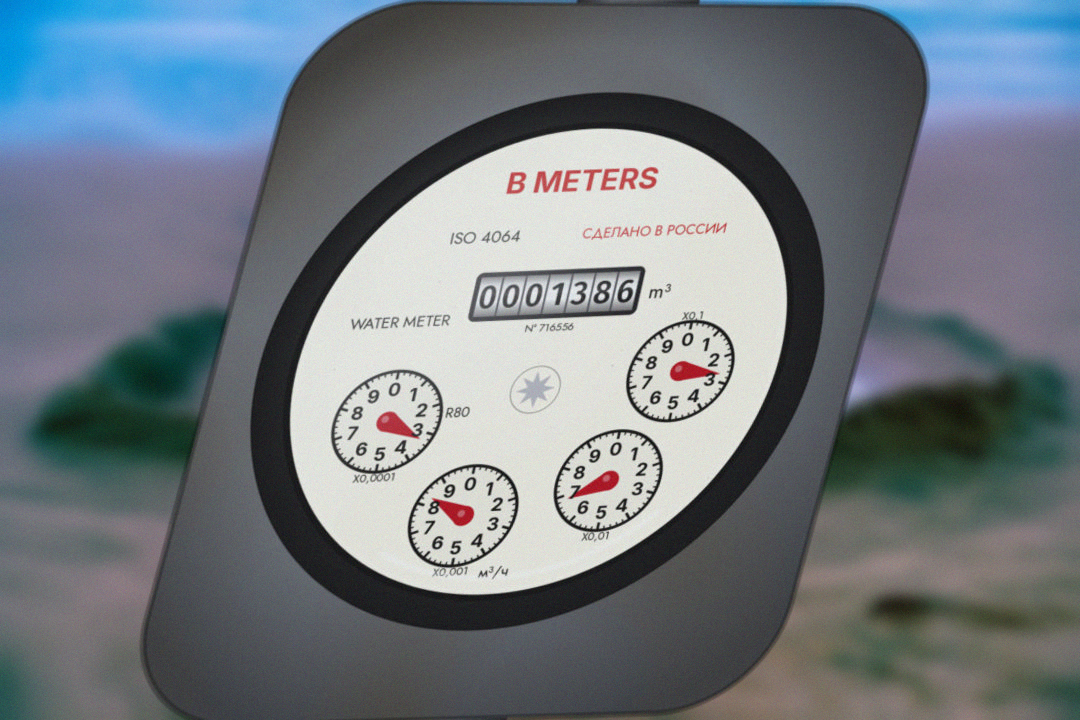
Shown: m³ 1386.2683
